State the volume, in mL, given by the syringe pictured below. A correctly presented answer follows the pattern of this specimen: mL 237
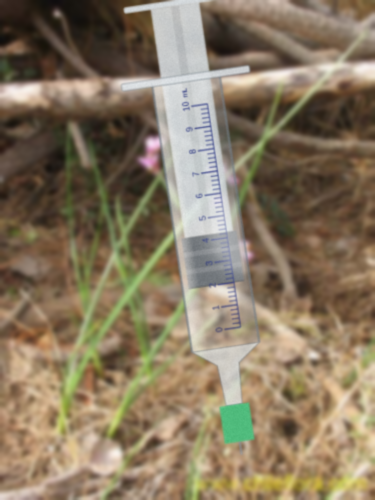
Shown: mL 2
